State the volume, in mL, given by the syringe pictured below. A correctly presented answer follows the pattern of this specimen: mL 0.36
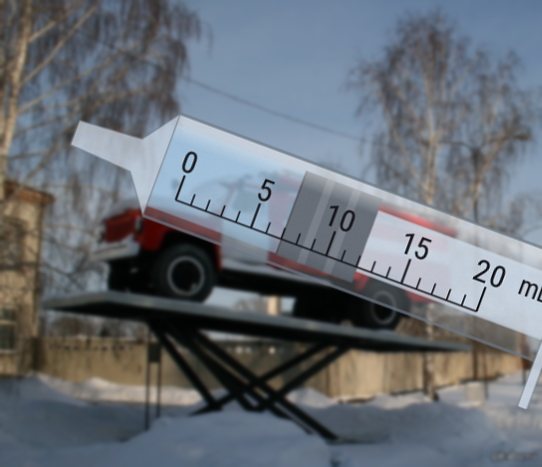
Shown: mL 7
